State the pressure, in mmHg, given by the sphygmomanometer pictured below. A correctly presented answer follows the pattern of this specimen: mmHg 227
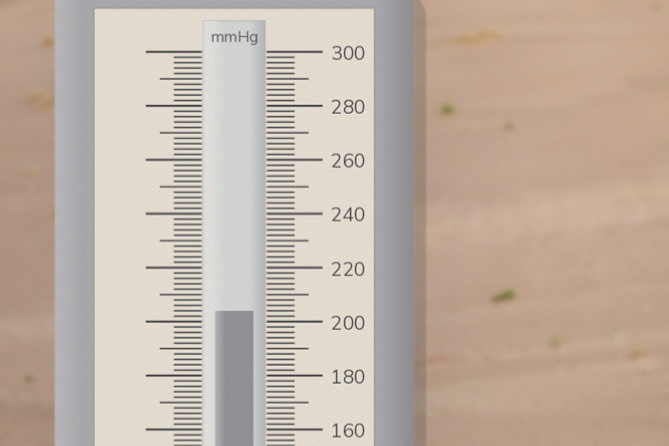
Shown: mmHg 204
